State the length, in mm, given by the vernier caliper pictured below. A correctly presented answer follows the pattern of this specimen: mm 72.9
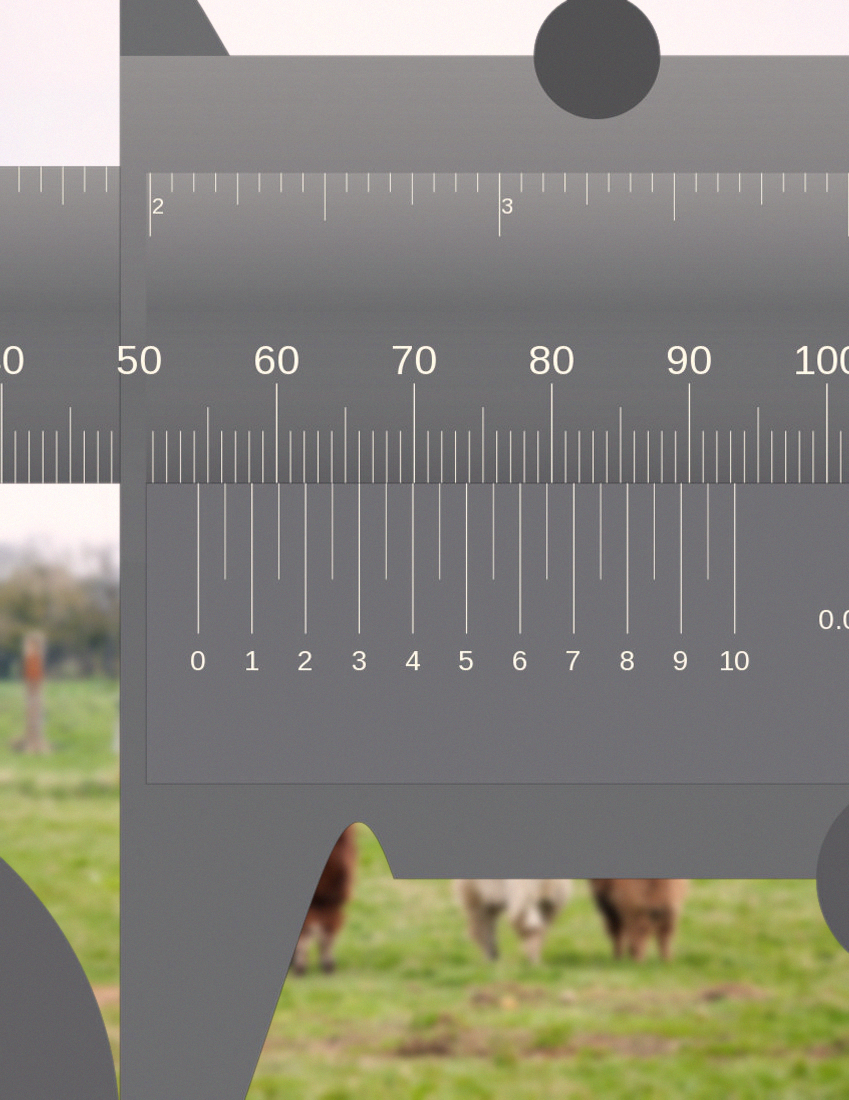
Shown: mm 54.3
